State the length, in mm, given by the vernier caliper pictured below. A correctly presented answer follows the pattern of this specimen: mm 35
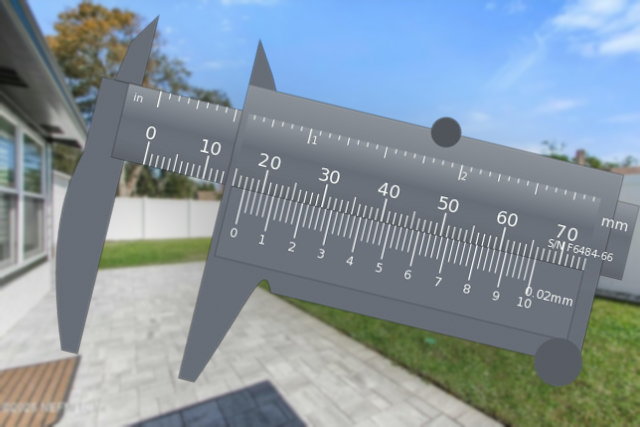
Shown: mm 17.0
